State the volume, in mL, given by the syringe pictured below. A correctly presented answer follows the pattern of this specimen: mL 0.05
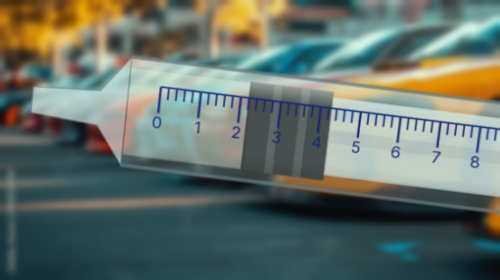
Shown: mL 2.2
